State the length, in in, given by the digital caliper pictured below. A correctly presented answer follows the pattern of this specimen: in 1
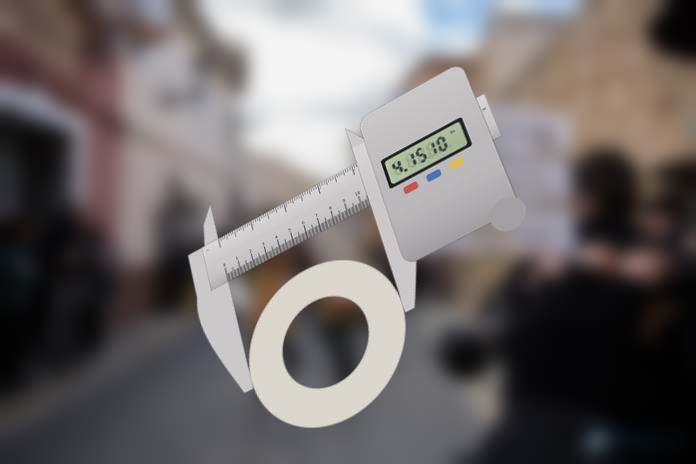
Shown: in 4.1510
